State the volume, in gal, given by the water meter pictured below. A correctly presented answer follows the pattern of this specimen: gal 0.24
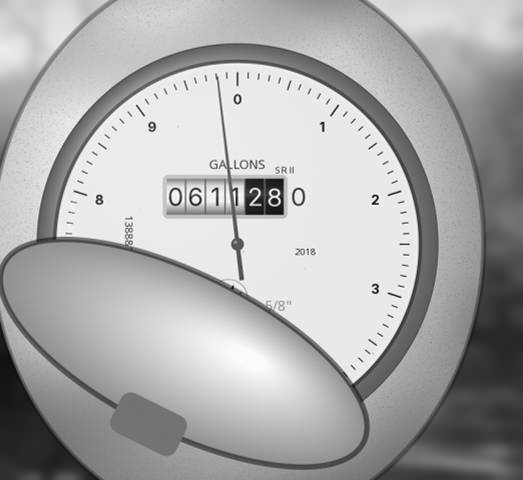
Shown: gal 611279.8
